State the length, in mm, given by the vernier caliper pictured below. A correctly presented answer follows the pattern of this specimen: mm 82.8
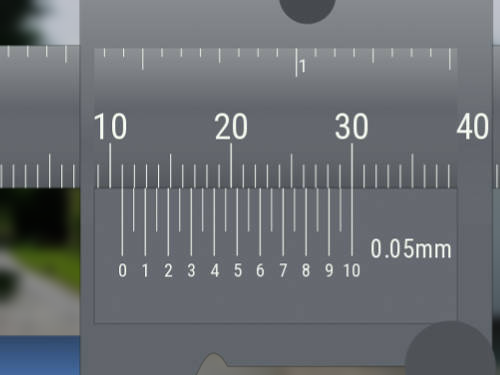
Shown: mm 11.0
